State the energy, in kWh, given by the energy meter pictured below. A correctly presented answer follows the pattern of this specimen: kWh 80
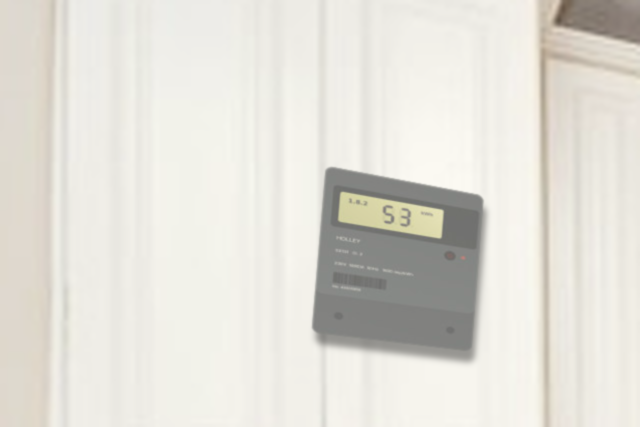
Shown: kWh 53
